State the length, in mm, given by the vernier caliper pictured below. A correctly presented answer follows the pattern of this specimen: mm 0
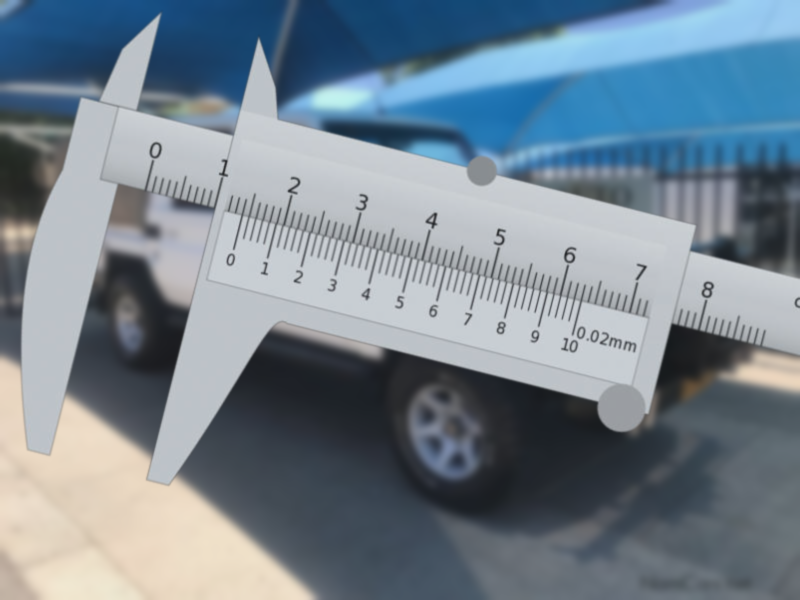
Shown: mm 14.0
